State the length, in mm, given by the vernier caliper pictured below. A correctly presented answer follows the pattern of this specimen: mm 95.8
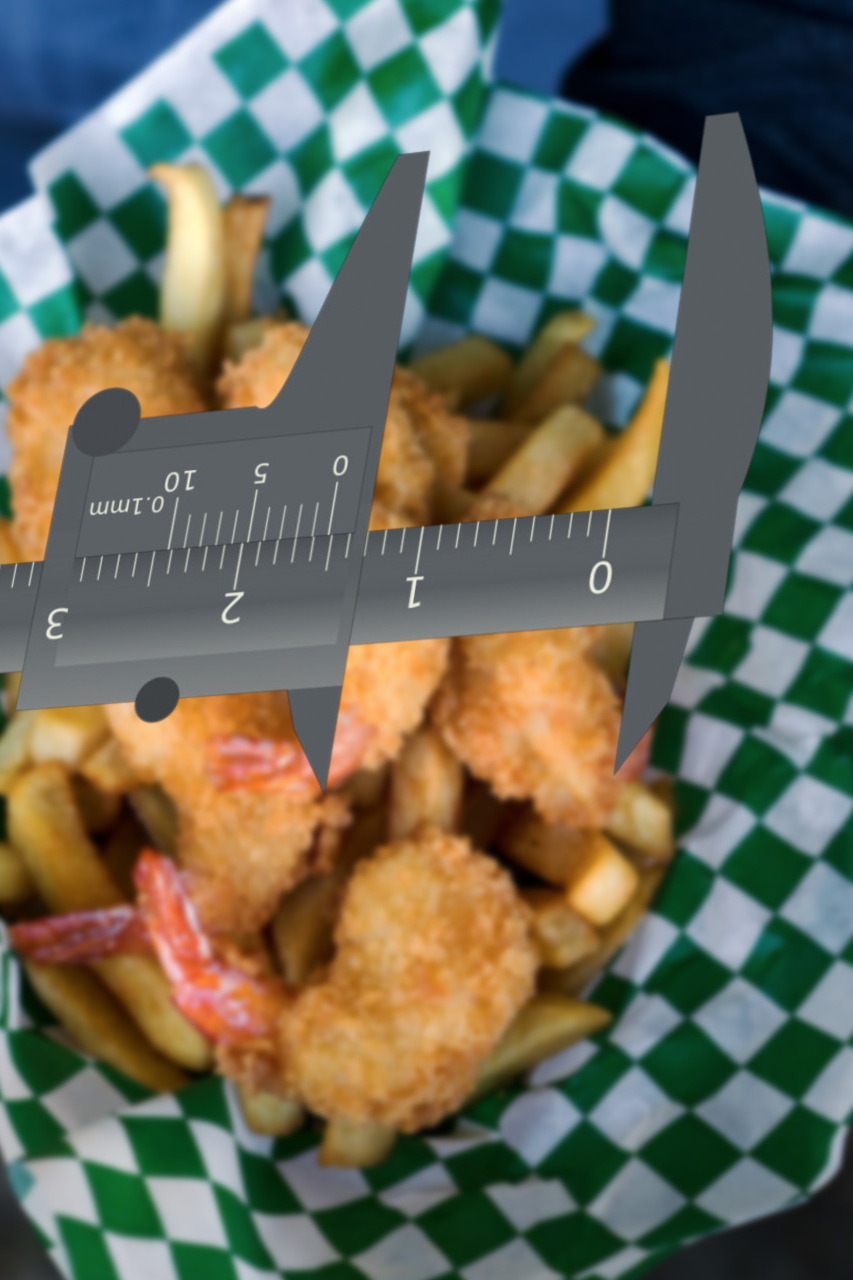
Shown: mm 15.2
